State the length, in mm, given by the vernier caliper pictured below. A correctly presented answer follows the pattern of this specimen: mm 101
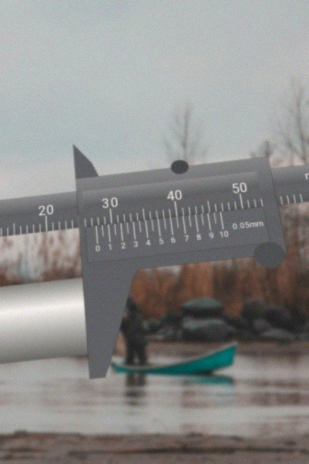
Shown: mm 27.6
